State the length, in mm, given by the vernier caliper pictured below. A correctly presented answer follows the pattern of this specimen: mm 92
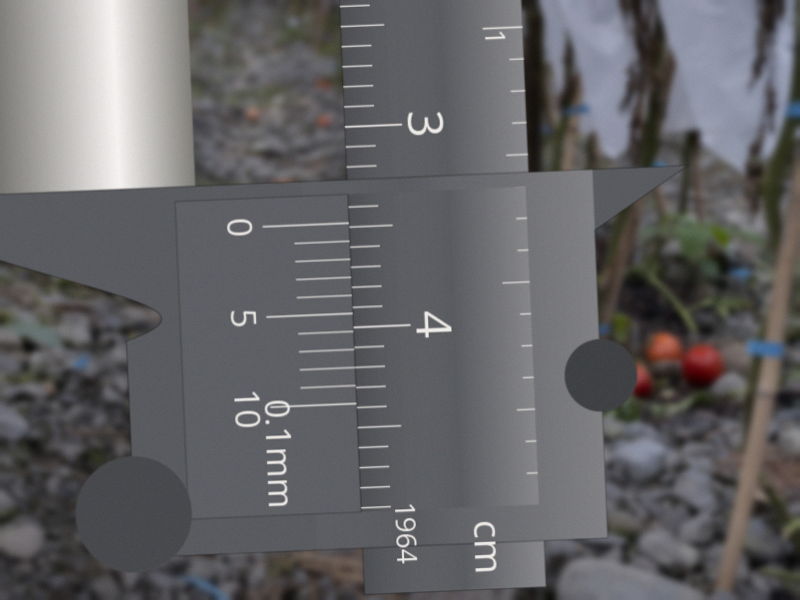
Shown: mm 34.8
